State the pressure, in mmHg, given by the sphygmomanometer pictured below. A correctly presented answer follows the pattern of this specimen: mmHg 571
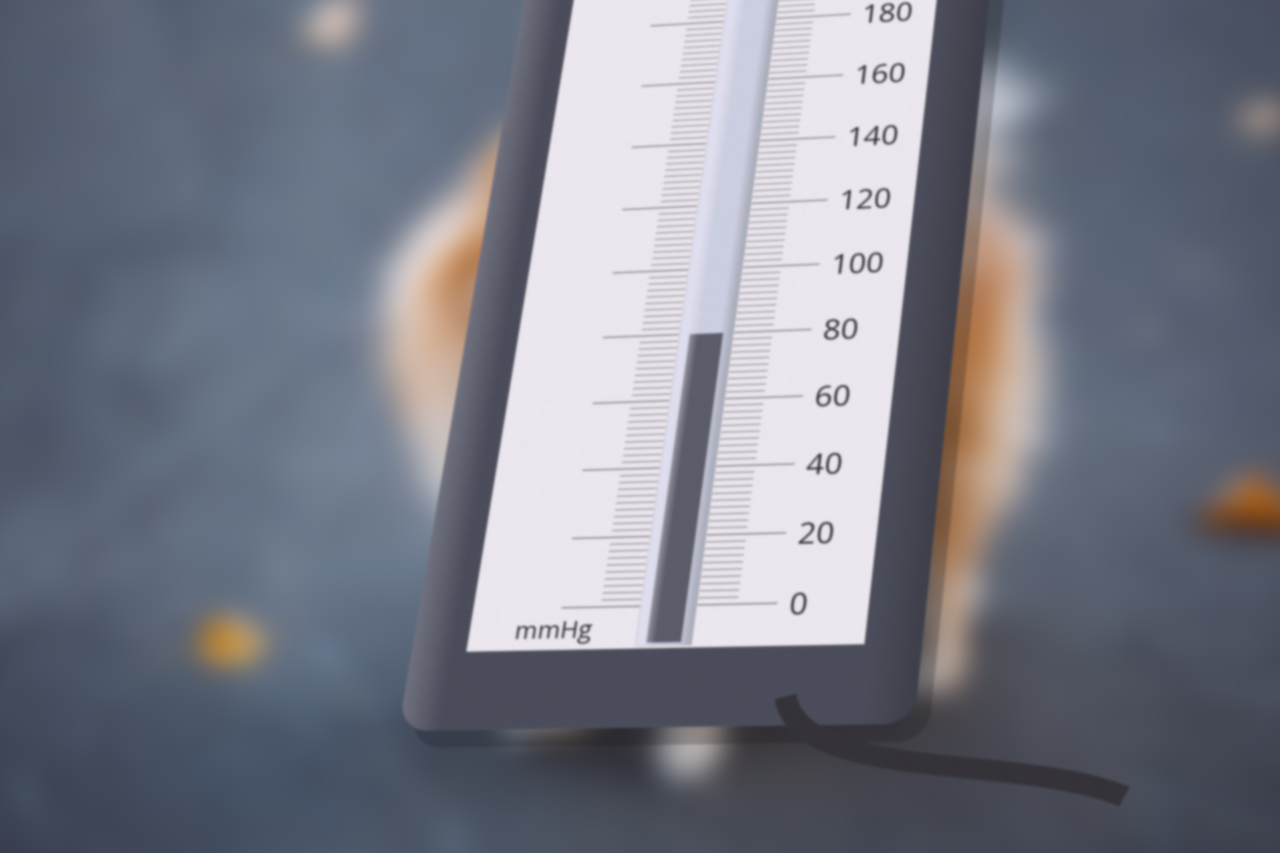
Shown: mmHg 80
